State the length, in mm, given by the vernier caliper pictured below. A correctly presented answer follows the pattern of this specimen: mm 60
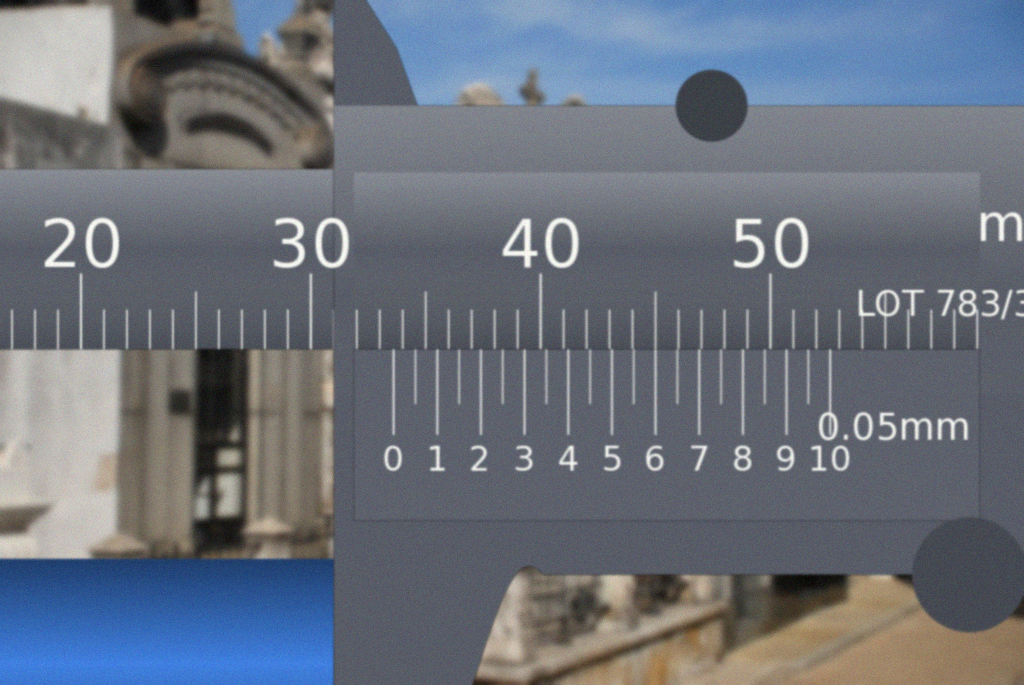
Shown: mm 33.6
